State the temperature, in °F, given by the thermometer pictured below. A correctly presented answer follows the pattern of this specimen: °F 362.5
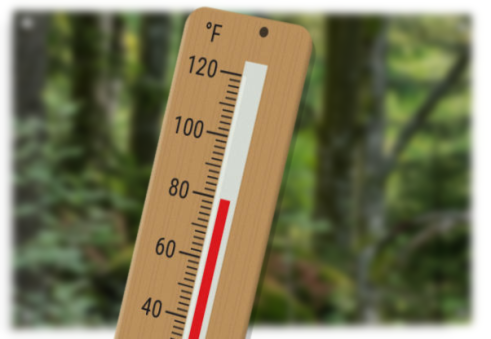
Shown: °F 80
